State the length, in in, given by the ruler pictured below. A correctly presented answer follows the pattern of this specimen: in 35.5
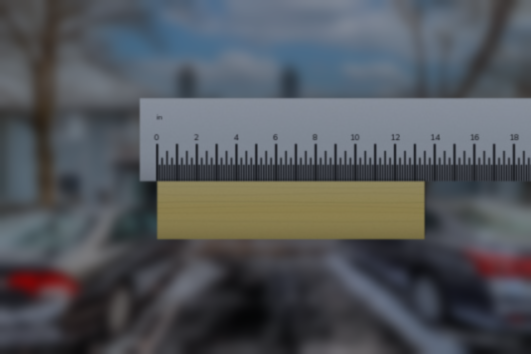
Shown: in 13.5
